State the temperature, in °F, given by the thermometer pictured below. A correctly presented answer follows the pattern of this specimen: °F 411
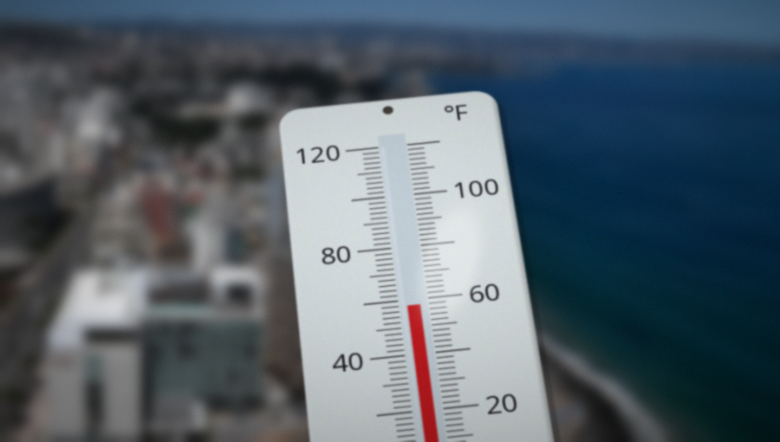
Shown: °F 58
